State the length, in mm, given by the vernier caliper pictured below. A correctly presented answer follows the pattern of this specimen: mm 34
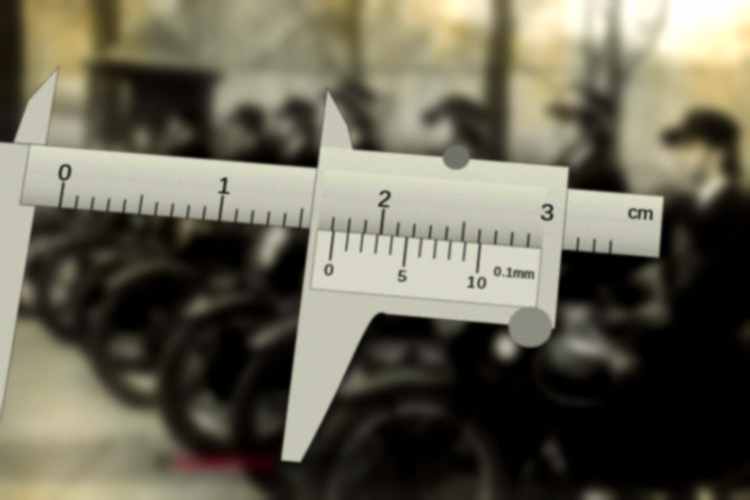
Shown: mm 17.1
